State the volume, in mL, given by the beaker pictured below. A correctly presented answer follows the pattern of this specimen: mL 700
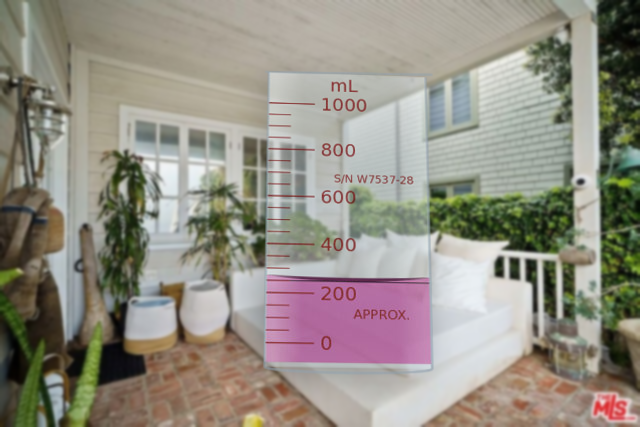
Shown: mL 250
